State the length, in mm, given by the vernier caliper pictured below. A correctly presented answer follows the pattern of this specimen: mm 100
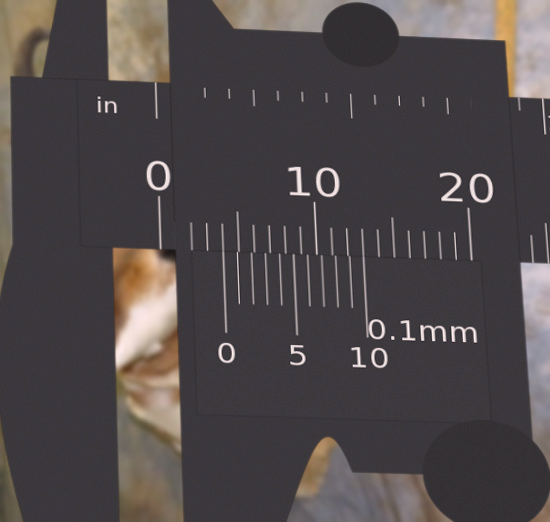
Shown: mm 4.0
